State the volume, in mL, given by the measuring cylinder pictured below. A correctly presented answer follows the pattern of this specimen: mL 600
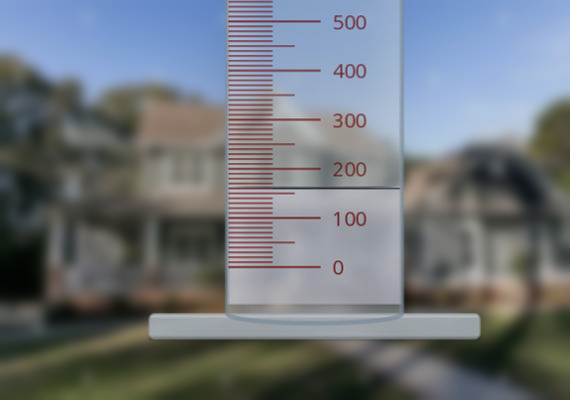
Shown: mL 160
